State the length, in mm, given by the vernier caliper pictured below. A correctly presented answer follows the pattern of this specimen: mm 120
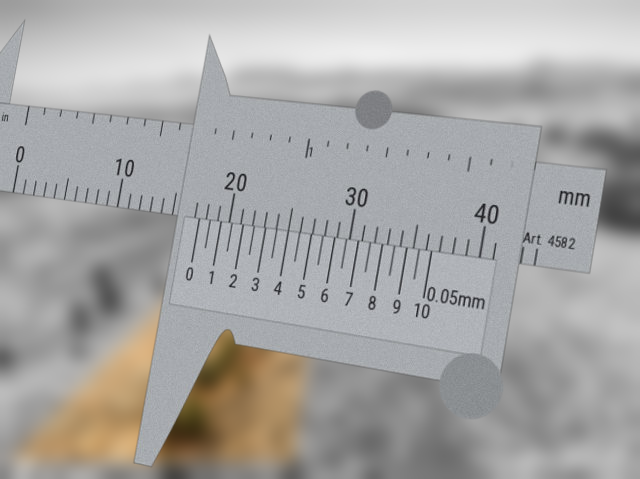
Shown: mm 17.4
